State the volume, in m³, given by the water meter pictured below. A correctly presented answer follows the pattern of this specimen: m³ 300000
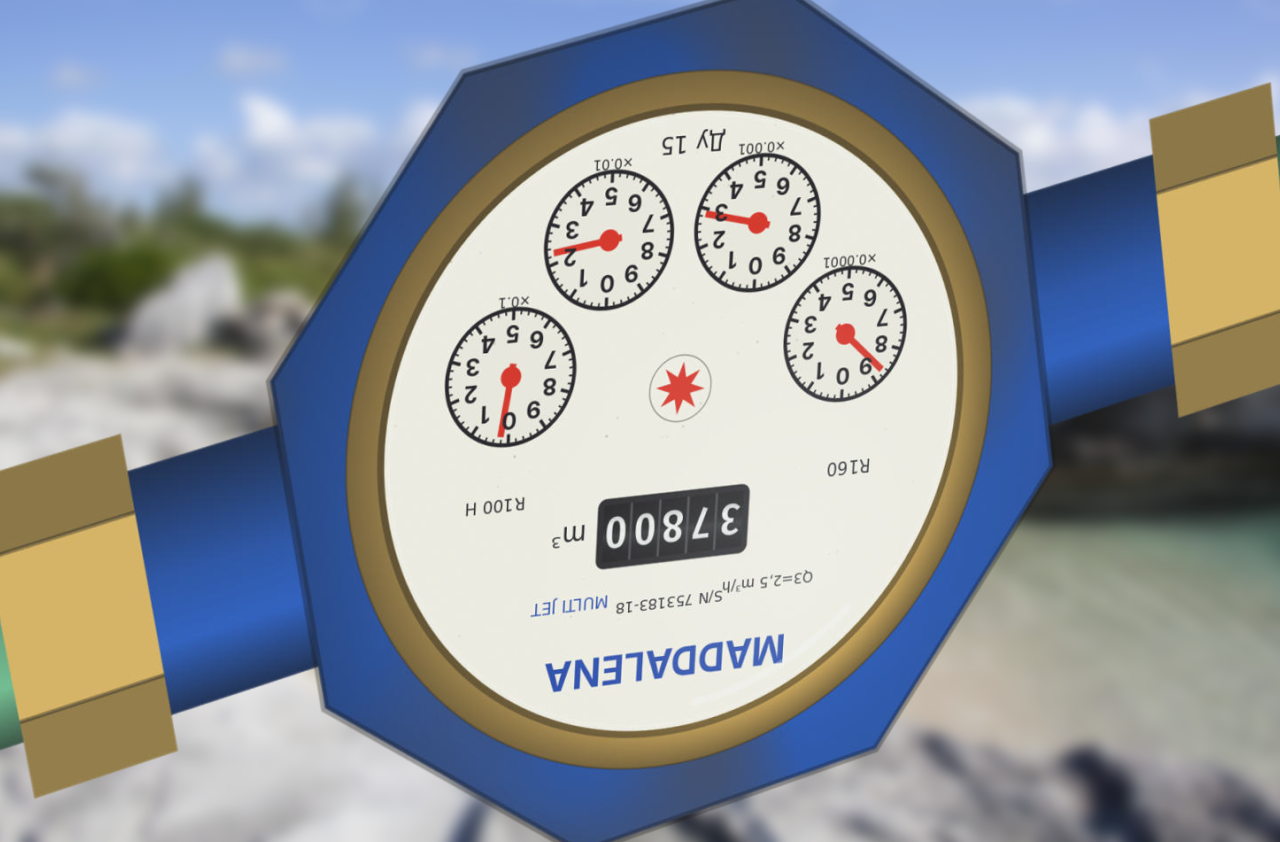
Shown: m³ 37800.0228
